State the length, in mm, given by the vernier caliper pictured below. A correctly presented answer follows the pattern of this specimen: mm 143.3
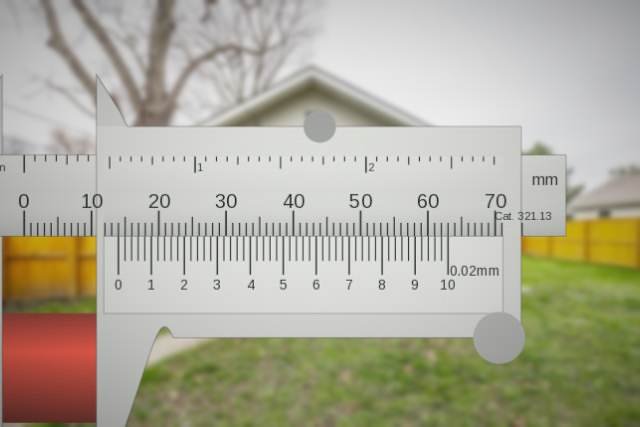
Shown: mm 14.0
